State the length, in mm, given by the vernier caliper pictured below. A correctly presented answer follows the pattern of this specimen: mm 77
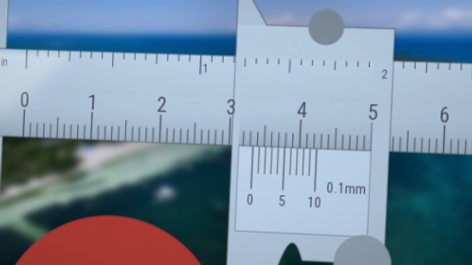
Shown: mm 33.4
